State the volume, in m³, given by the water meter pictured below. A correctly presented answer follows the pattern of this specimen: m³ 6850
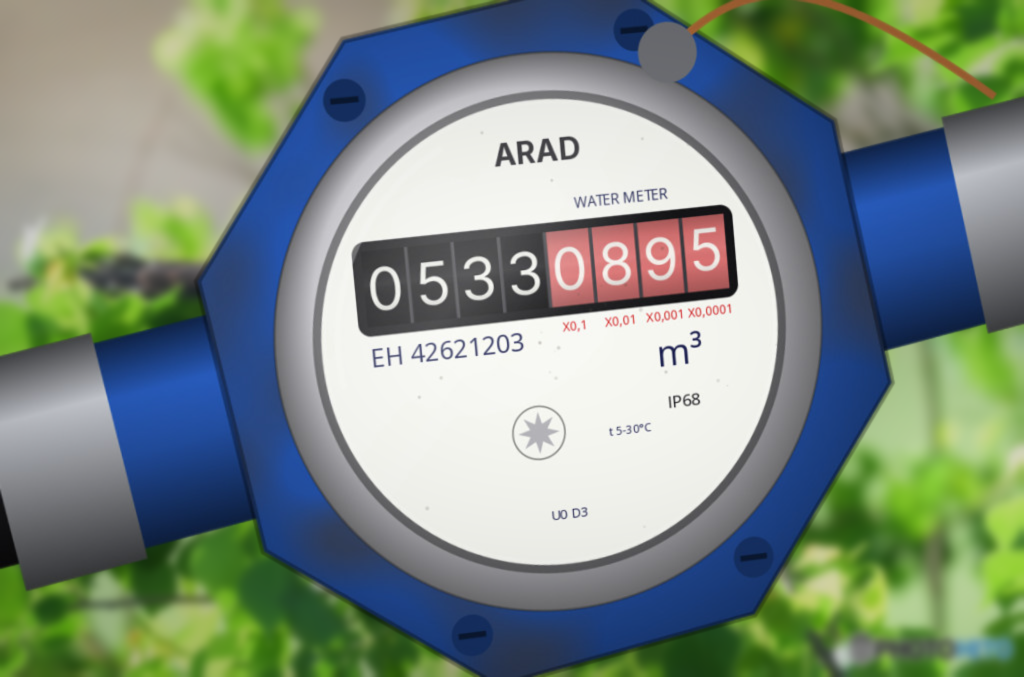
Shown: m³ 533.0895
